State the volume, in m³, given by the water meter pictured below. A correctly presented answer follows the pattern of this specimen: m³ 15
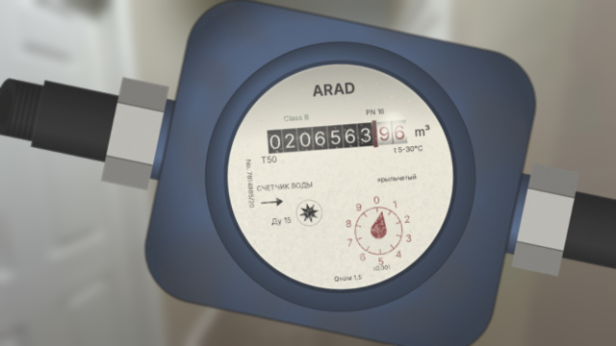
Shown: m³ 206563.960
